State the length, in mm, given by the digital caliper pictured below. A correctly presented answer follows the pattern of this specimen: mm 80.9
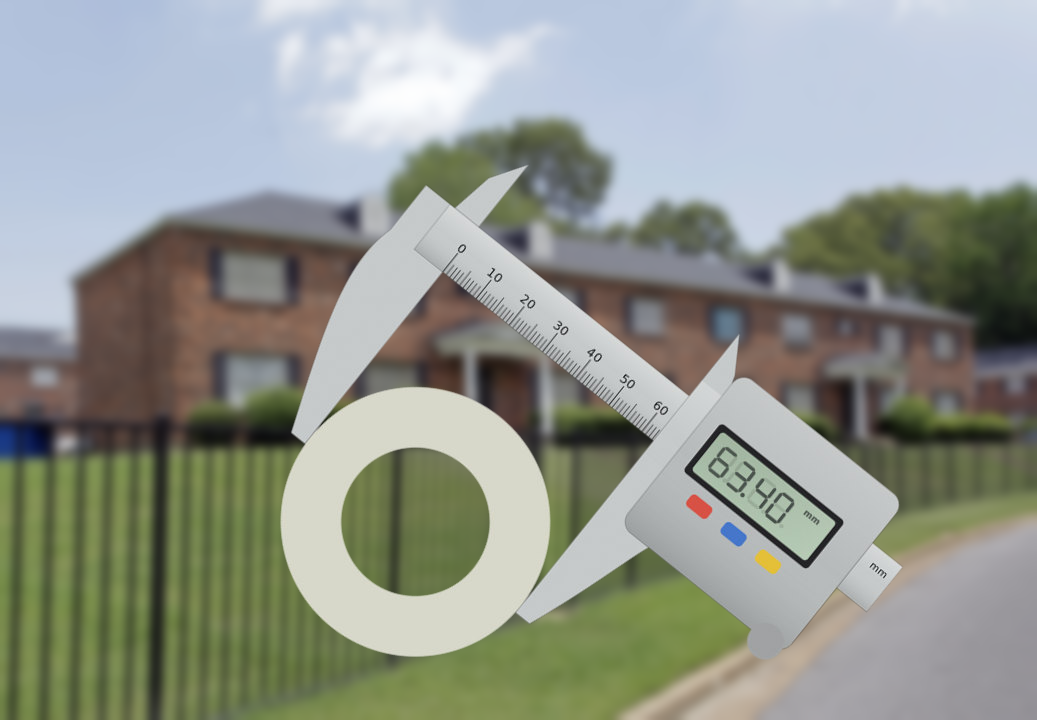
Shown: mm 63.40
